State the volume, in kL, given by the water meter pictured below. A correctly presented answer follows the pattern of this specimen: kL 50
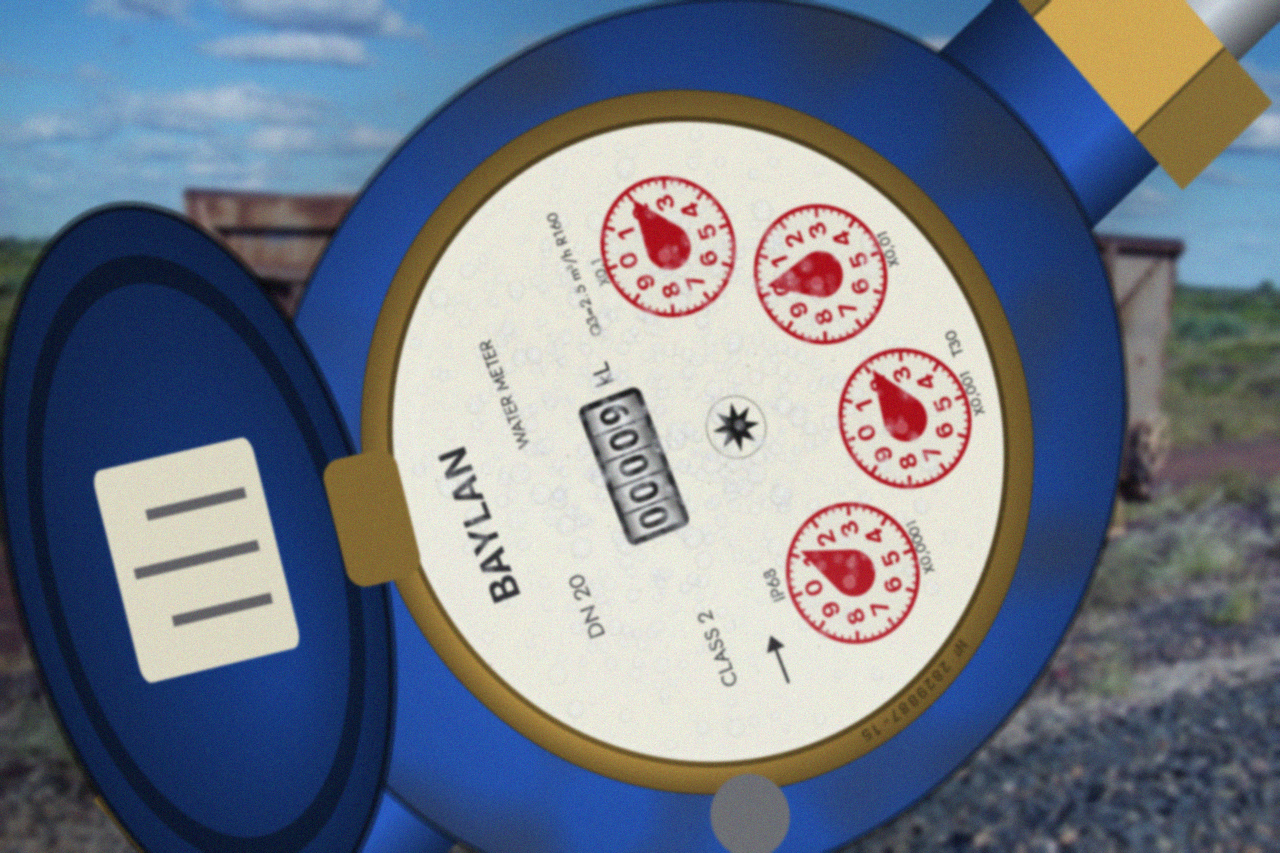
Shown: kL 9.2021
